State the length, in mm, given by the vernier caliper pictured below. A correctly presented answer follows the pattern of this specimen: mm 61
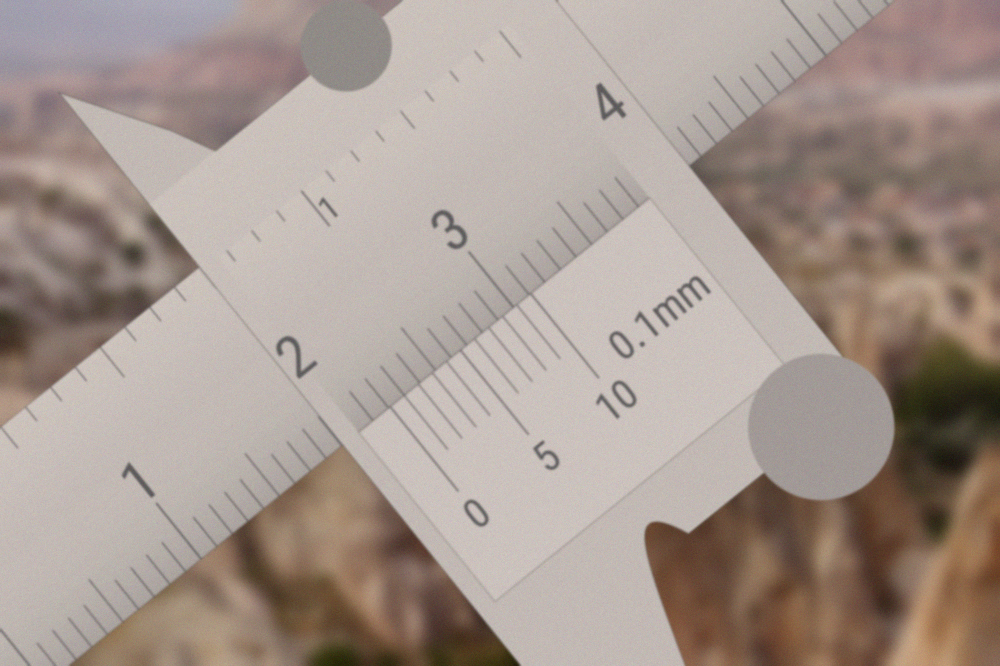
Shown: mm 22.1
